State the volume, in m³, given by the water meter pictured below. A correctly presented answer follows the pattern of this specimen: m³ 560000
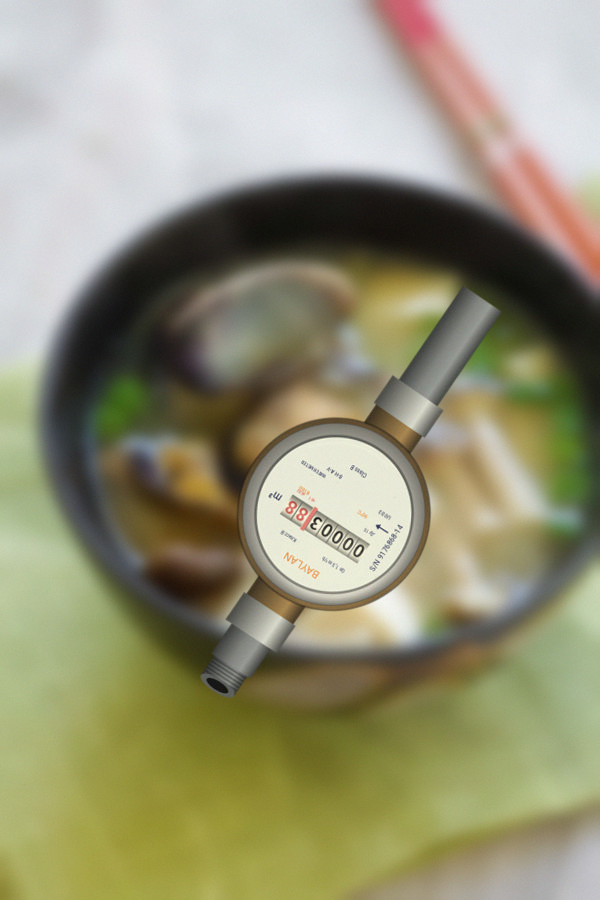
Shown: m³ 3.88
